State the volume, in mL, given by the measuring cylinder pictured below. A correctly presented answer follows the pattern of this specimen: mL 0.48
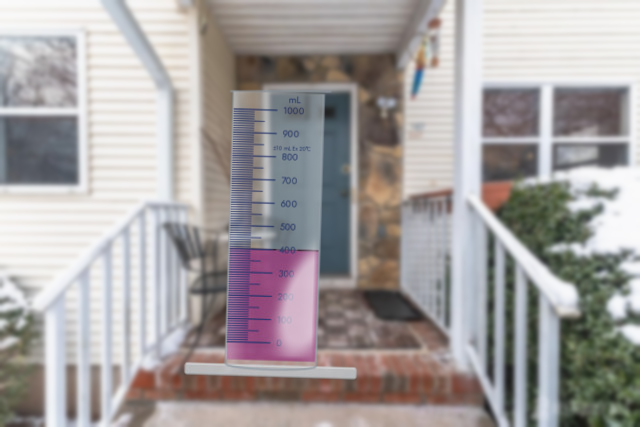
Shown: mL 400
